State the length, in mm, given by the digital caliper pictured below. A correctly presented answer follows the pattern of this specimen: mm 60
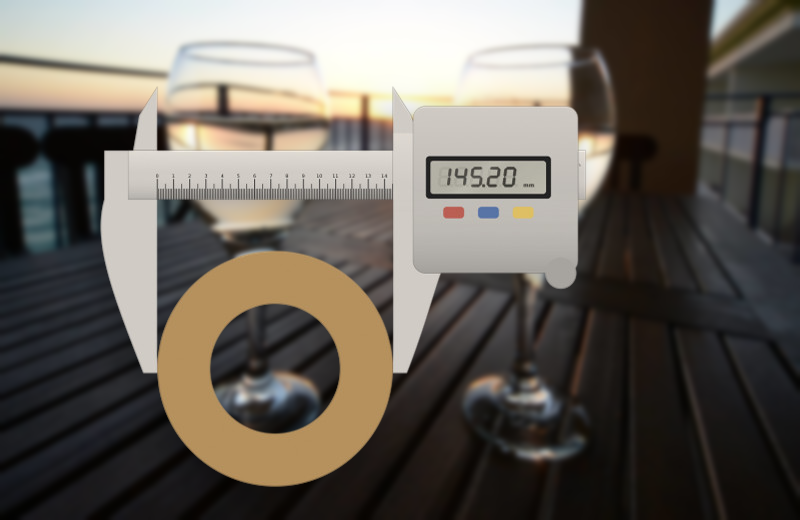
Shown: mm 145.20
